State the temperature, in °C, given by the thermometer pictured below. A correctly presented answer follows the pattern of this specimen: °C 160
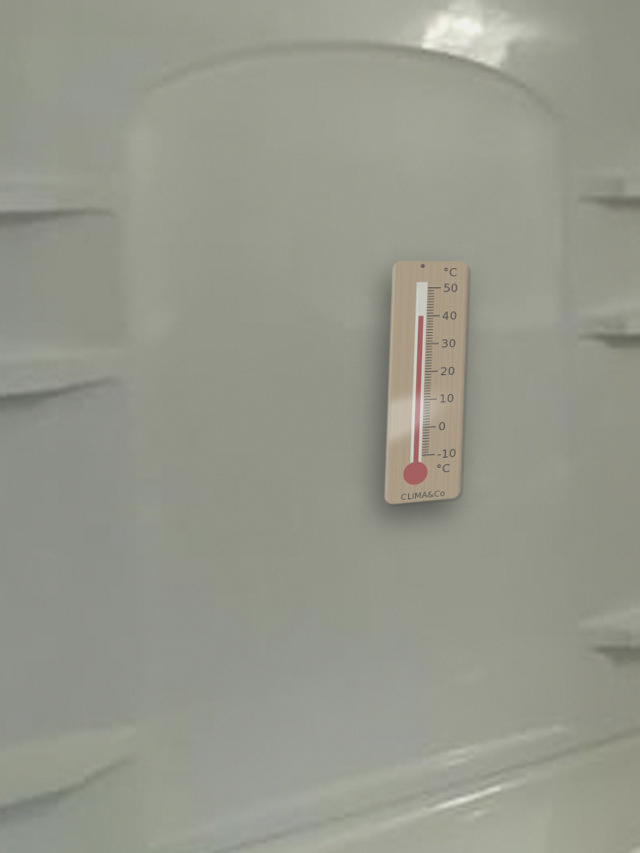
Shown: °C 40
